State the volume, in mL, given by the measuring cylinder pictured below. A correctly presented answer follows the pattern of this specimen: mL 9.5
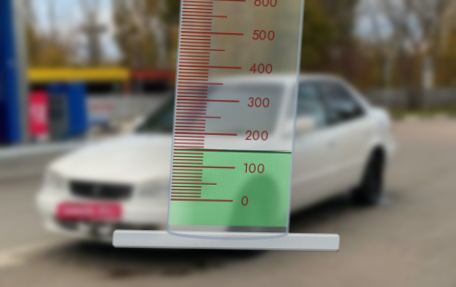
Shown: mL 150
